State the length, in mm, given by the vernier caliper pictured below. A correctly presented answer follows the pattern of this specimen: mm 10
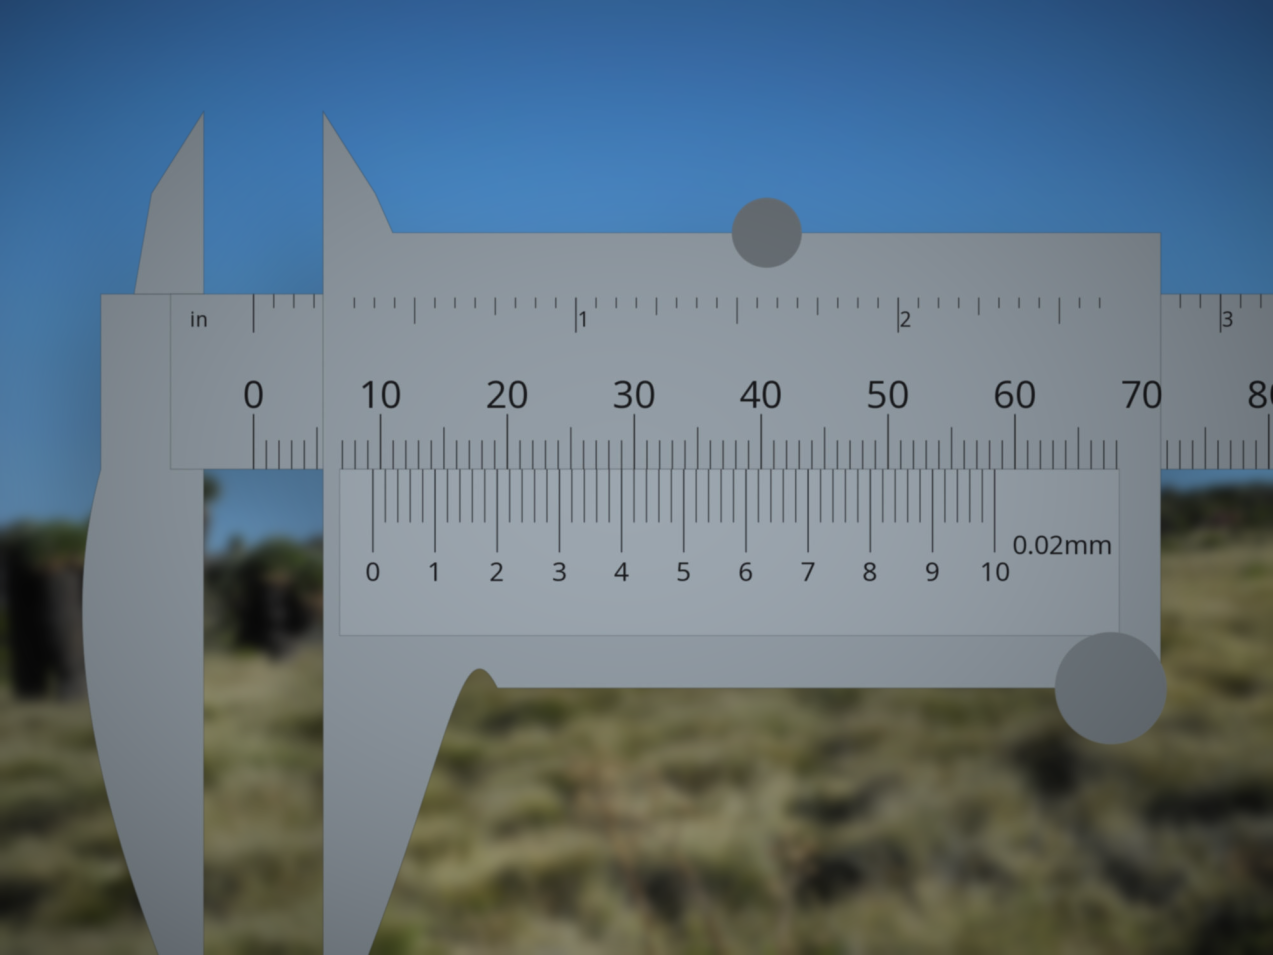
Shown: mm 9.4
